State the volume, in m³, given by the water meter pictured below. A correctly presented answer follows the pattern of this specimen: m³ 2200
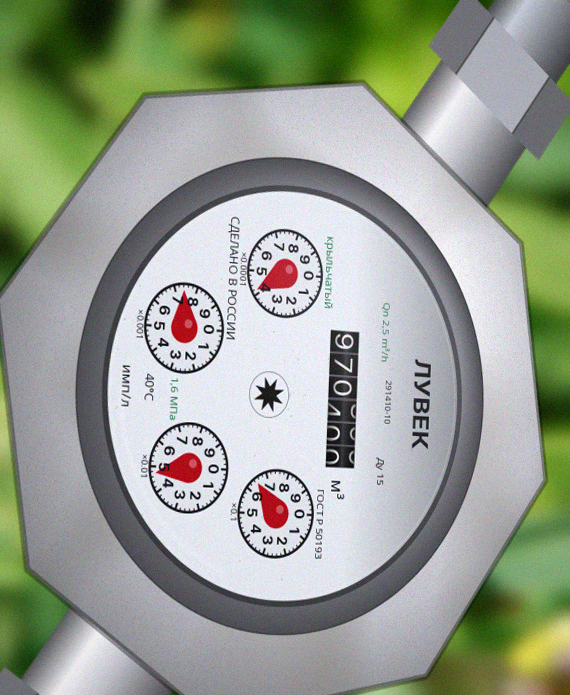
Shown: m³ 970399.6474
